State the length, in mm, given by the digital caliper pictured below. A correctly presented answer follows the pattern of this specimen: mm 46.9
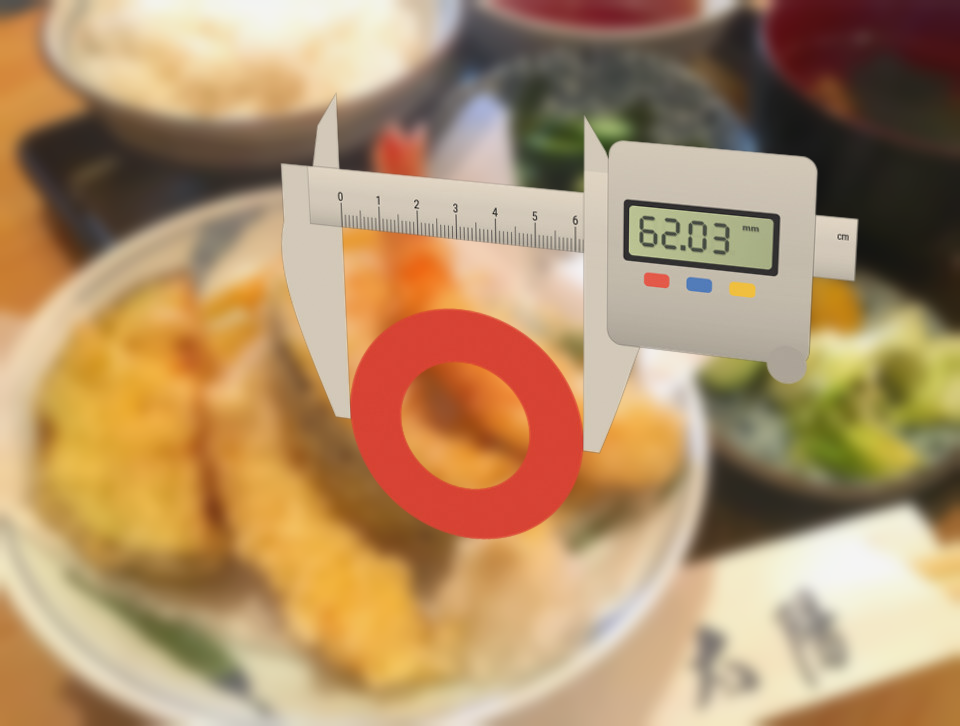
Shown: mm 62.03
